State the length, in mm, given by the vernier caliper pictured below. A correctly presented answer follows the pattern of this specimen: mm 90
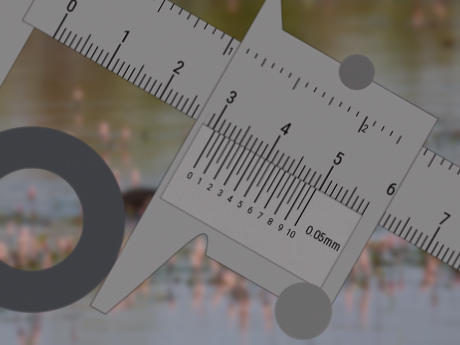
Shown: mm 30.4
